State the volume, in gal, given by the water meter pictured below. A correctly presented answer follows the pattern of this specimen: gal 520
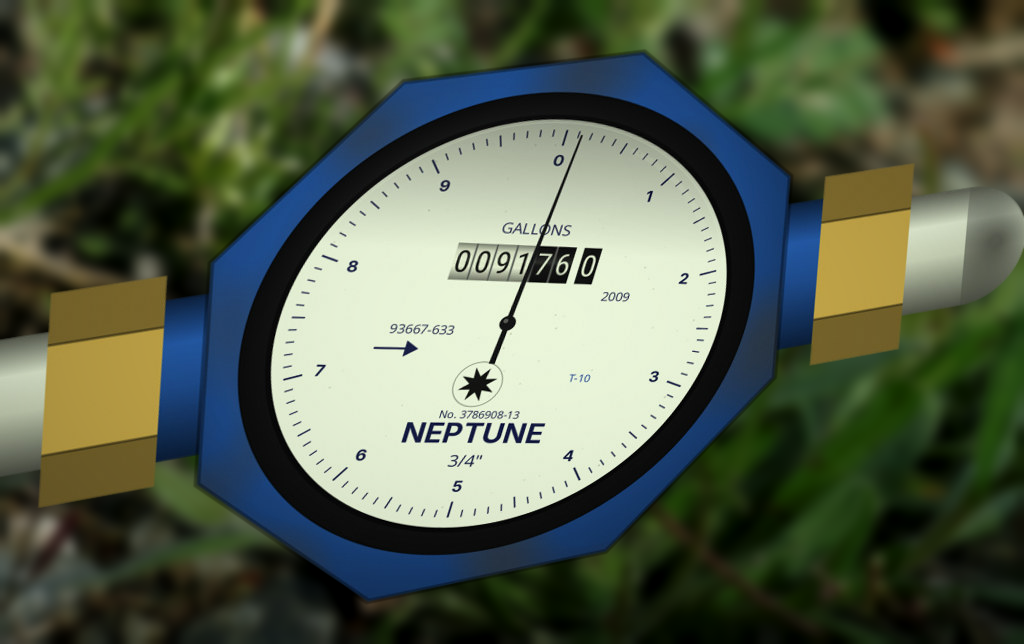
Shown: gal 91760.1
